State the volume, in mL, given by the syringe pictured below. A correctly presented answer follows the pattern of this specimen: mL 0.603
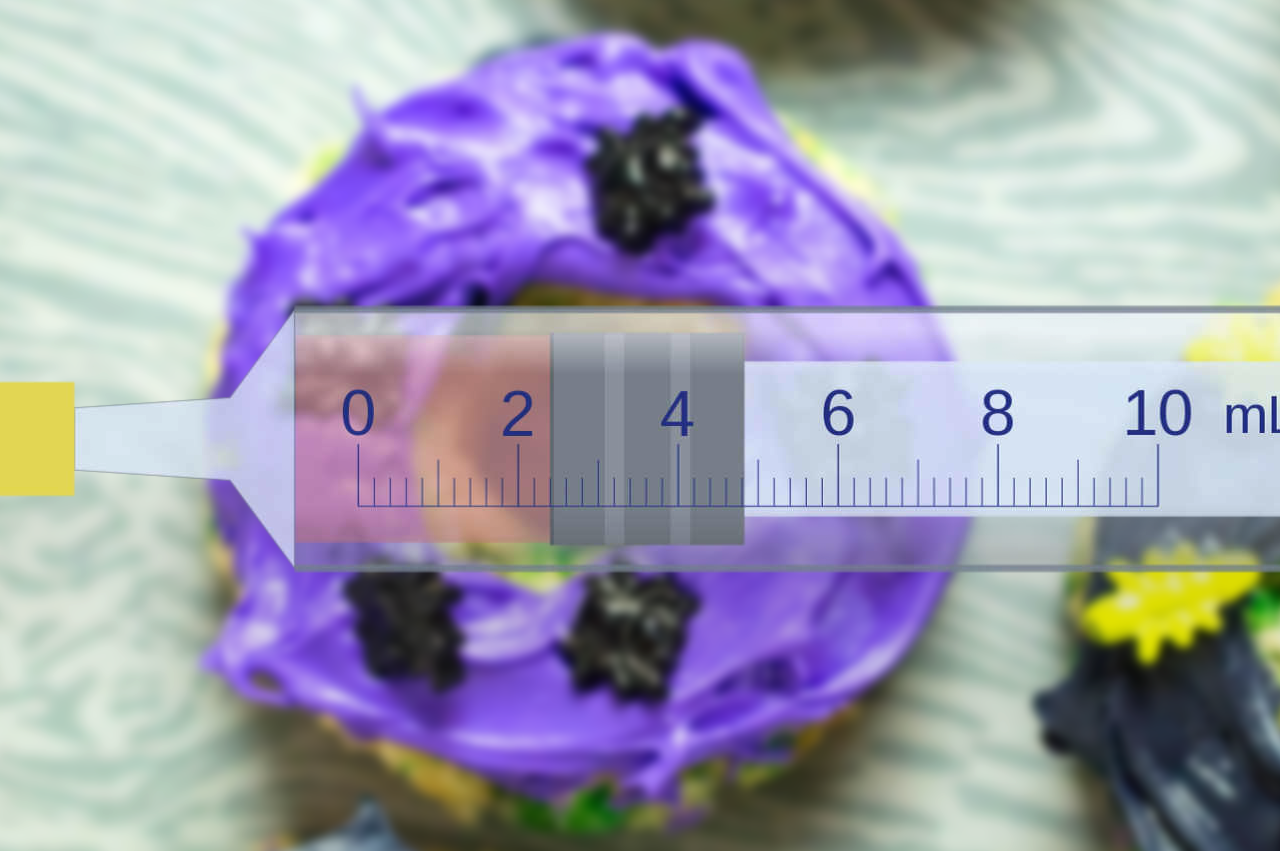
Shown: mL 2.4
